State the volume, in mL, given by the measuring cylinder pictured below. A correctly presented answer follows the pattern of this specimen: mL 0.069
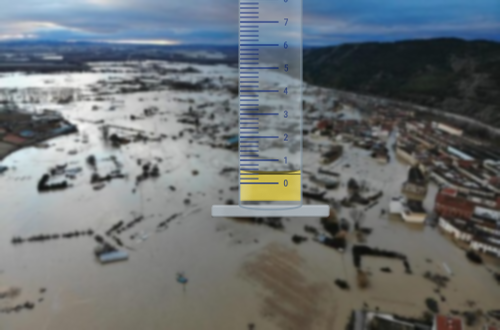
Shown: mL 0.4
